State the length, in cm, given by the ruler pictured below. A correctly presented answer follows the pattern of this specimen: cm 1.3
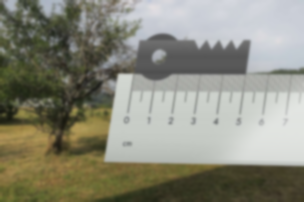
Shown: cm 5
